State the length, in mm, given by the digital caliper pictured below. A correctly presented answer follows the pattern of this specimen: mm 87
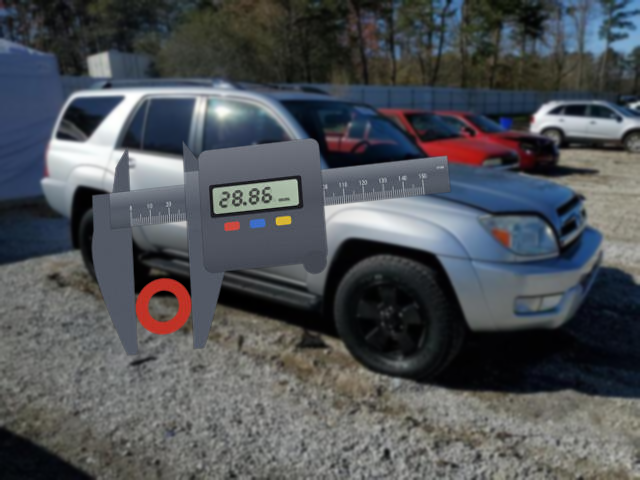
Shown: mm 28.86
